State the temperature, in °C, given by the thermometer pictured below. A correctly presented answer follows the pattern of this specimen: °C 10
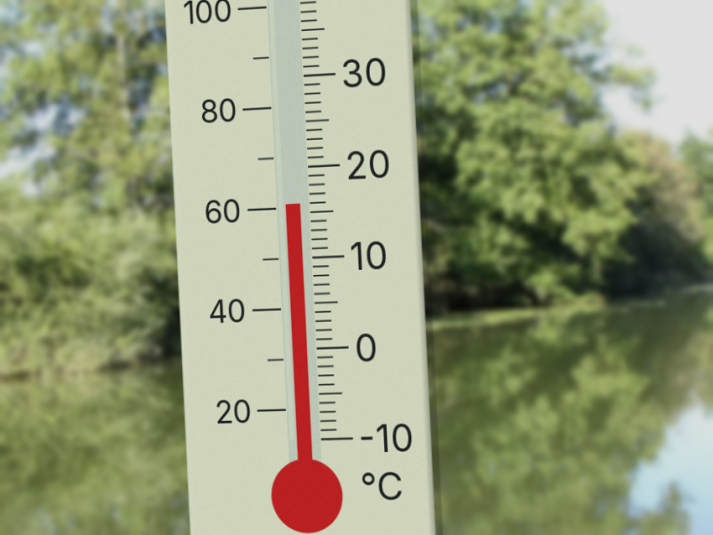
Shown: °C 16
